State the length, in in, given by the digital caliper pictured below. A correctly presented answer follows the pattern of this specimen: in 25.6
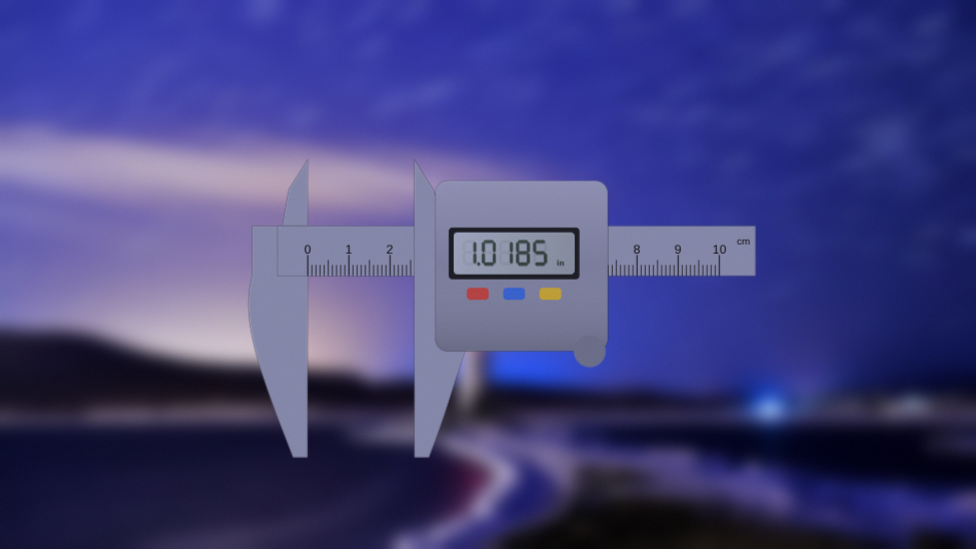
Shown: in 1.0185
